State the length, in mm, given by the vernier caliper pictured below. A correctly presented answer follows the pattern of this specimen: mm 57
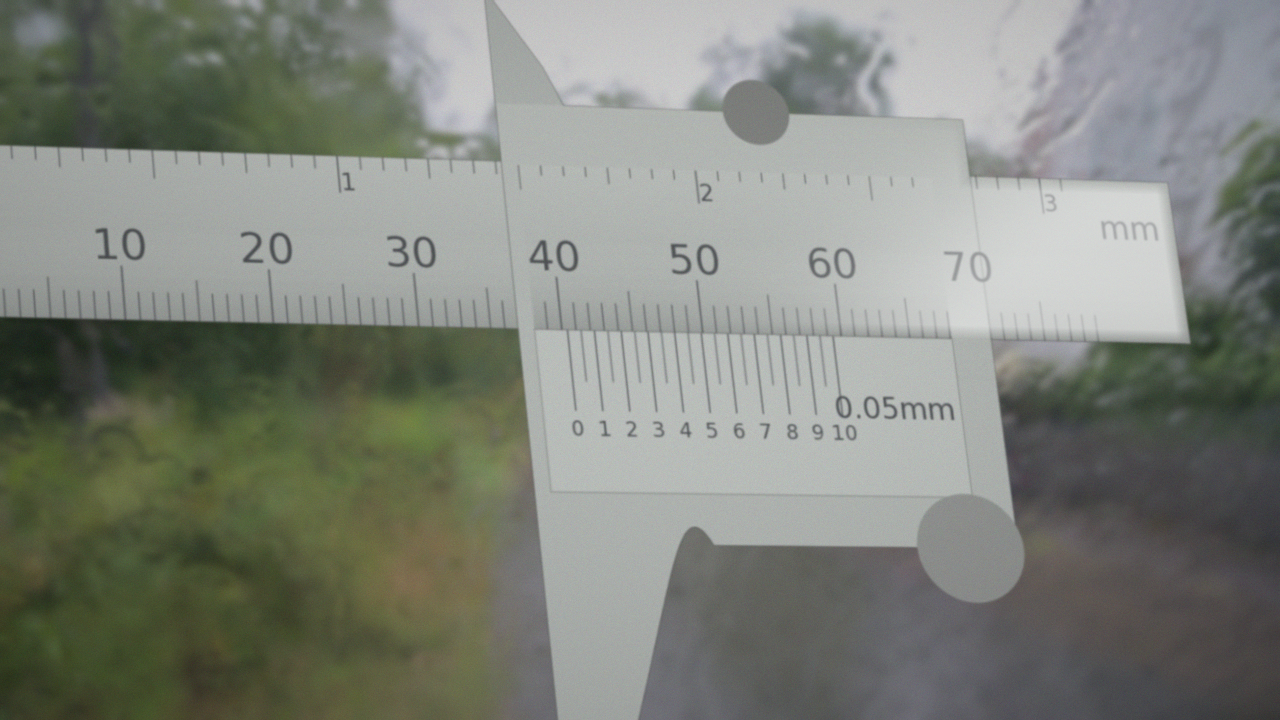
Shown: mm 40.4
